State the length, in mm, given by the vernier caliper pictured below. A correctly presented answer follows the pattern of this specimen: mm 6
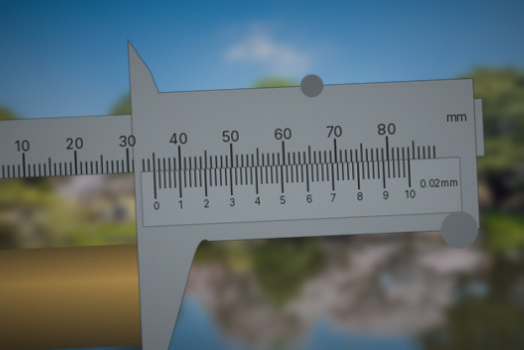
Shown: mm 35.0
